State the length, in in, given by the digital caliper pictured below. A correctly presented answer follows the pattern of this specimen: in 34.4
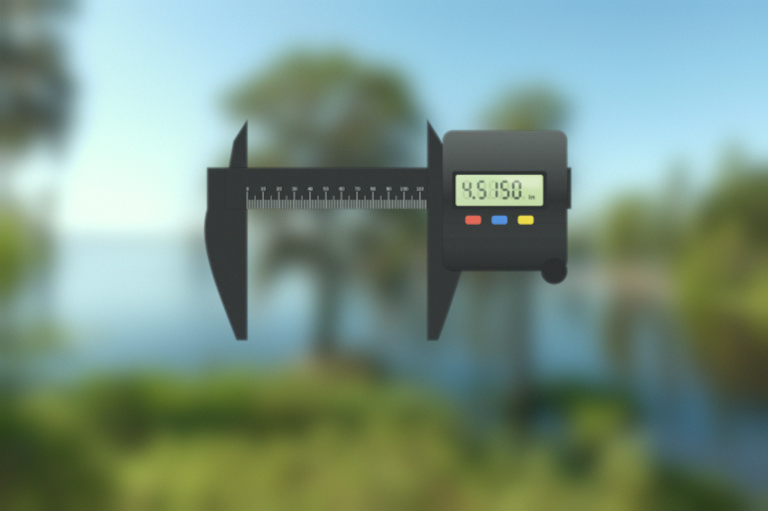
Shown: in 4.5150
